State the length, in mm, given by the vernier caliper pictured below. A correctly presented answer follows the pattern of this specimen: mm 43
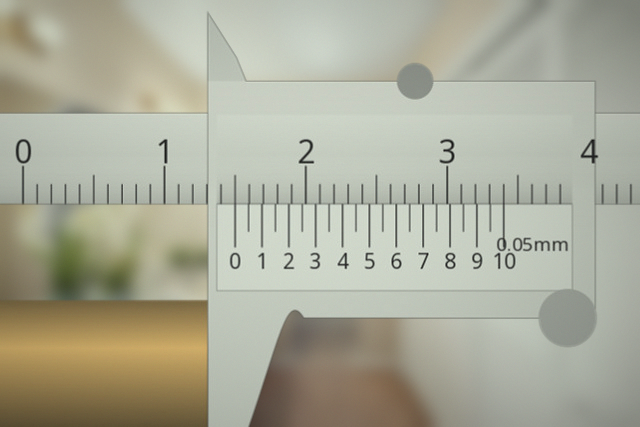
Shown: mm 15.0
